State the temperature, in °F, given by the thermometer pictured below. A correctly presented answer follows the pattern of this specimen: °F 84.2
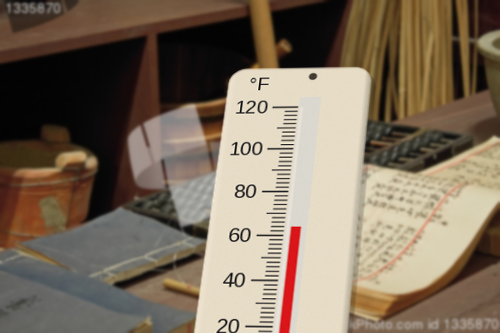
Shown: °F 64
